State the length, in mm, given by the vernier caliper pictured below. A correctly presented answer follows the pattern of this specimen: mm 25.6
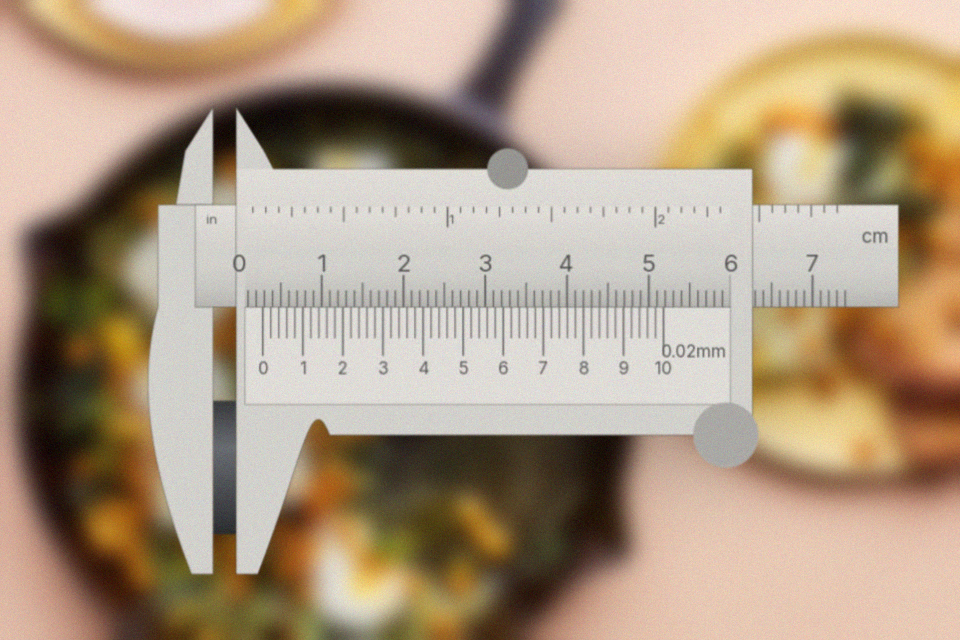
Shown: mm 2.8
